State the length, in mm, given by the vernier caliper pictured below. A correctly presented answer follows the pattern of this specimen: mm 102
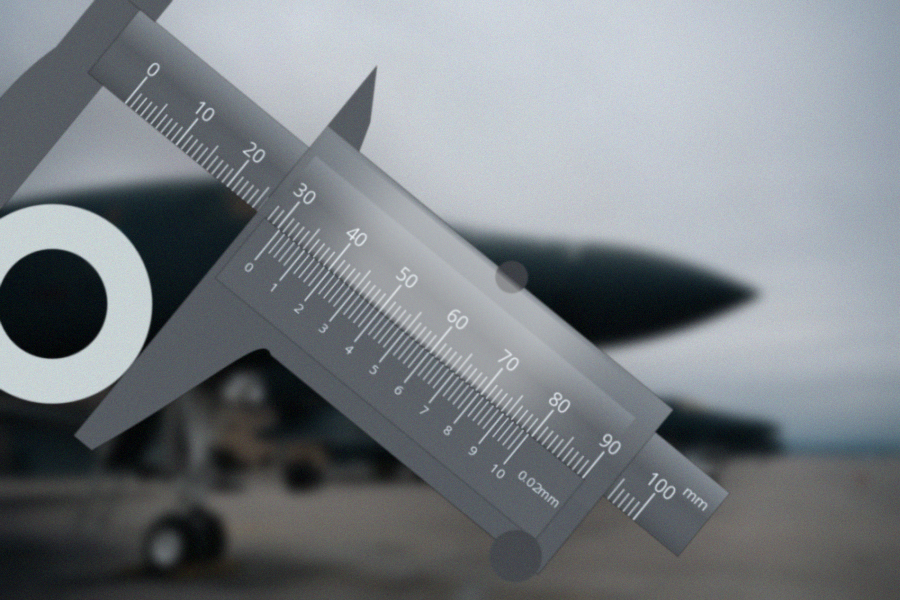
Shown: mm 30.4
